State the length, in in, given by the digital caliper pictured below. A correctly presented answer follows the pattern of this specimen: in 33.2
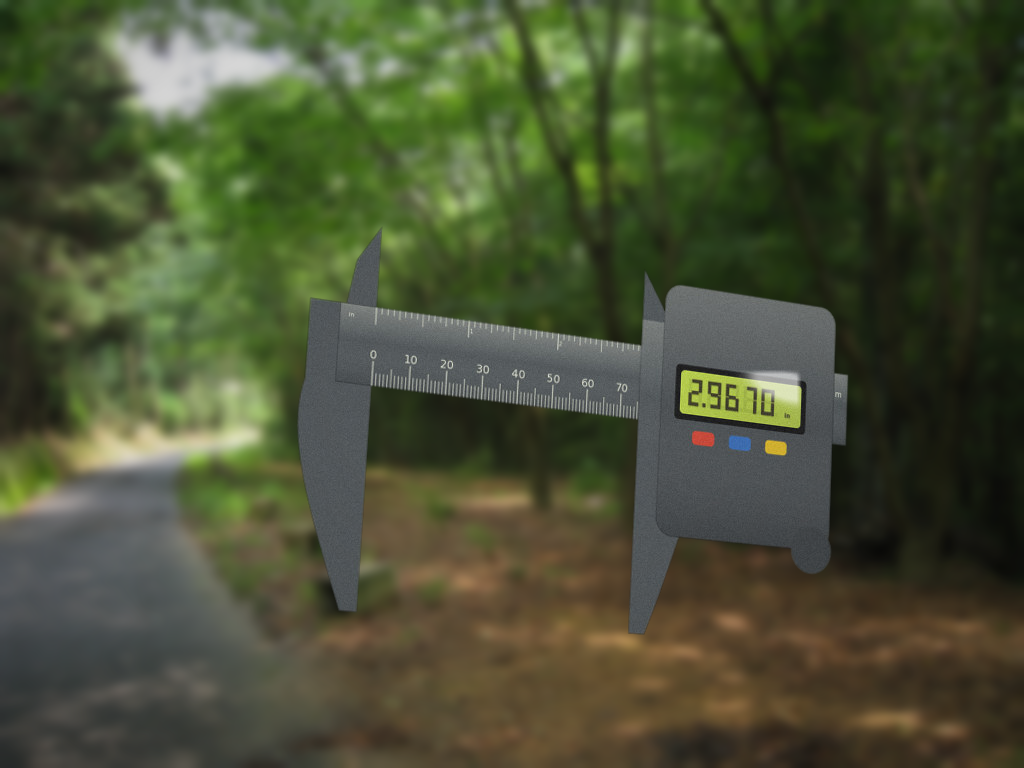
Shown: in 2.9670
